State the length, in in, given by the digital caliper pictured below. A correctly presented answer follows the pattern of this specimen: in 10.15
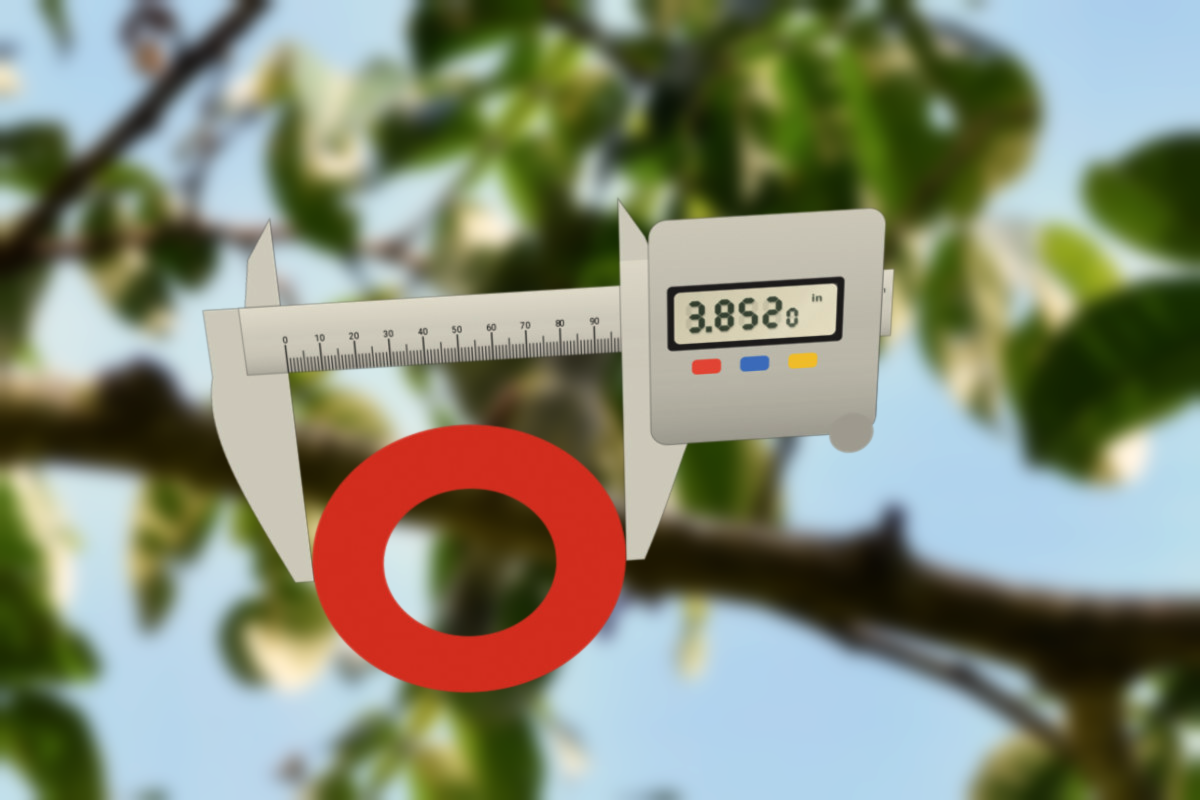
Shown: in 3.8520
